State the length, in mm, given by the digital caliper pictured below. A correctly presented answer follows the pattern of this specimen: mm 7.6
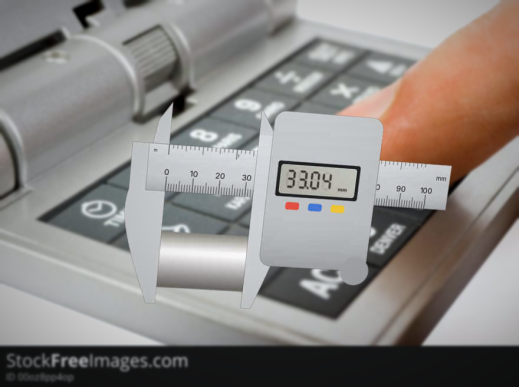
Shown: mm 33.04
